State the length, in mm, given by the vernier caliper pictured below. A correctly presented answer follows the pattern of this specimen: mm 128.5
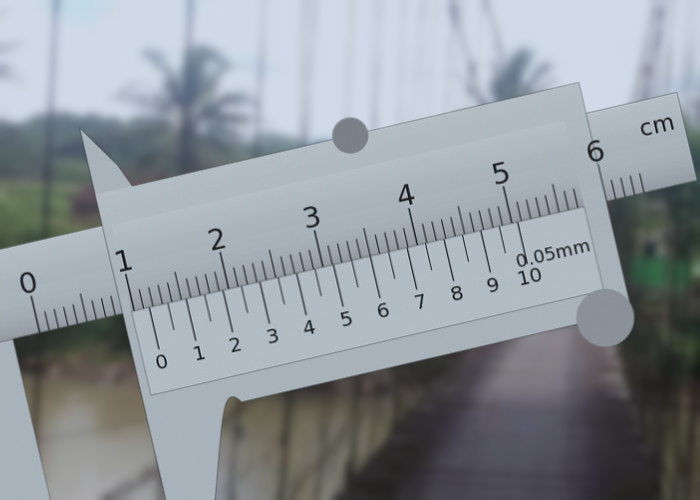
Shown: mm 11.6
